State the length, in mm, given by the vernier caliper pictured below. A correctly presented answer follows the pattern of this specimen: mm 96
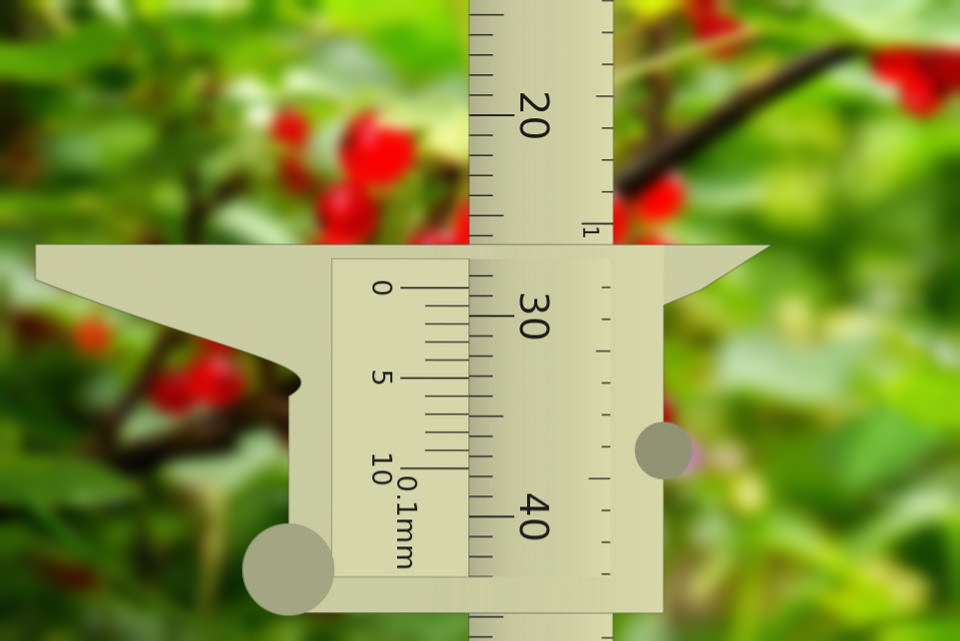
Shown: mm 28.6
